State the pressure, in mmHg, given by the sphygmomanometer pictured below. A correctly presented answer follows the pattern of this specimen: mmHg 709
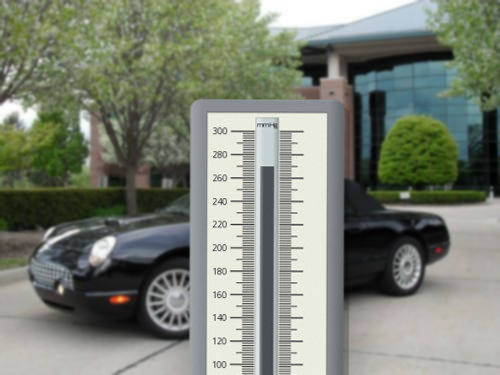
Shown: mmHg 270
